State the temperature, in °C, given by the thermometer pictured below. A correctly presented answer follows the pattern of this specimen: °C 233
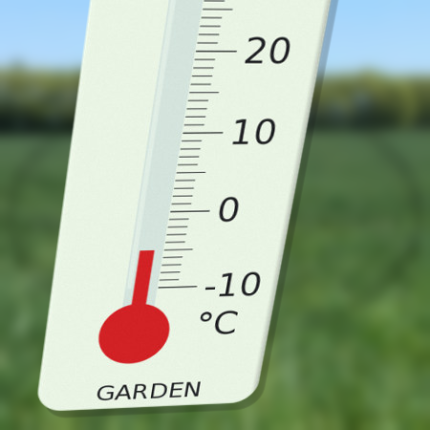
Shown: °C -5
